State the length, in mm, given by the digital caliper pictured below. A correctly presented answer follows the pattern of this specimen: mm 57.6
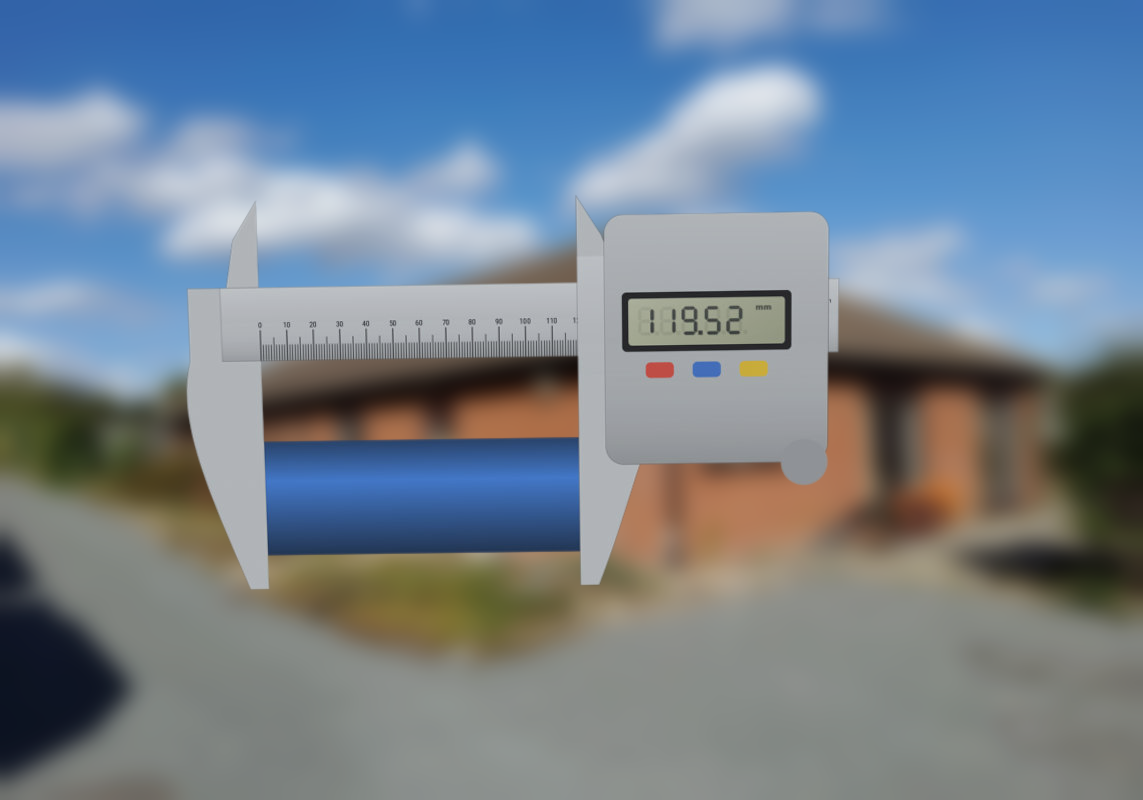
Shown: mm 119.52
